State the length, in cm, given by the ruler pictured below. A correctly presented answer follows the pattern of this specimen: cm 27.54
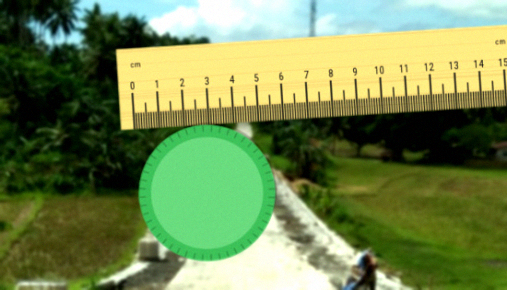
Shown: cm 5.5
